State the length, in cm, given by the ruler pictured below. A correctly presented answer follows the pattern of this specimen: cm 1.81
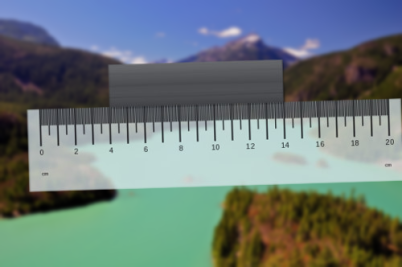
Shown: cm 10
